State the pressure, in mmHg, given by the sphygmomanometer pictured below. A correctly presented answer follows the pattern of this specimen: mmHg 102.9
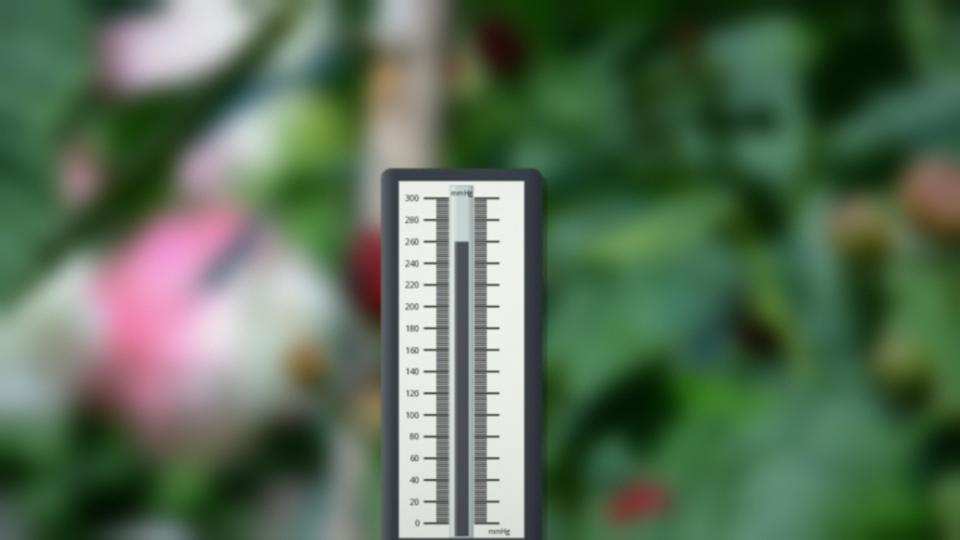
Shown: mmHg 260
